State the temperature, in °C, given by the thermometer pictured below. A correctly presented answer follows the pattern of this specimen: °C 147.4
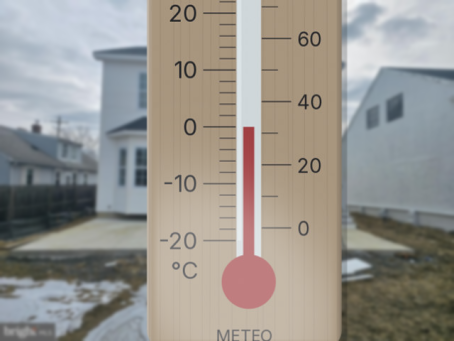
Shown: °C 0
